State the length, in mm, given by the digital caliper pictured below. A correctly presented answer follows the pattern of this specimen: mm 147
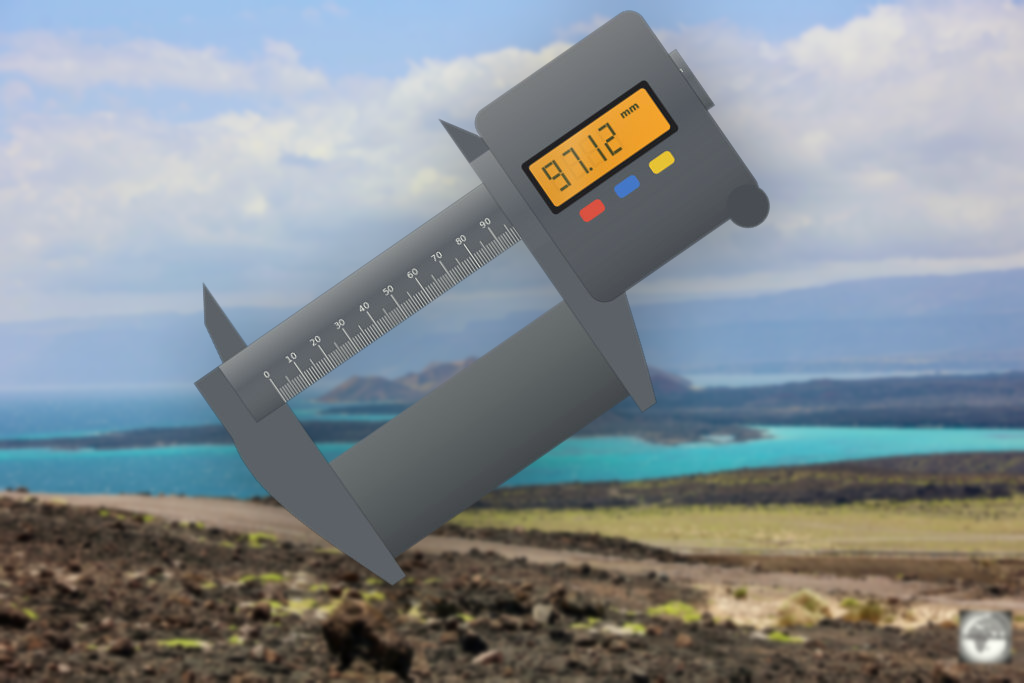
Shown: mm 97.12
